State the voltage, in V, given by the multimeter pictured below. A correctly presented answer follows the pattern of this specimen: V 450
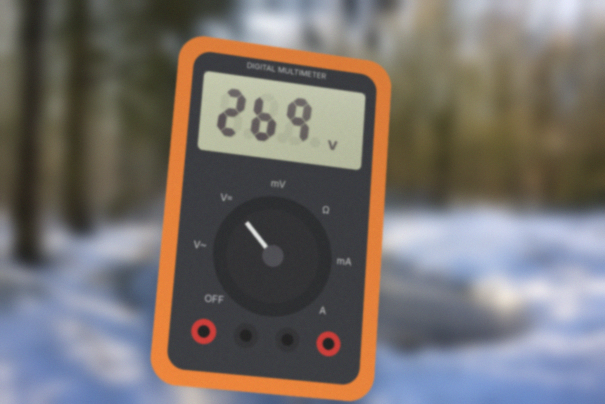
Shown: V 269
